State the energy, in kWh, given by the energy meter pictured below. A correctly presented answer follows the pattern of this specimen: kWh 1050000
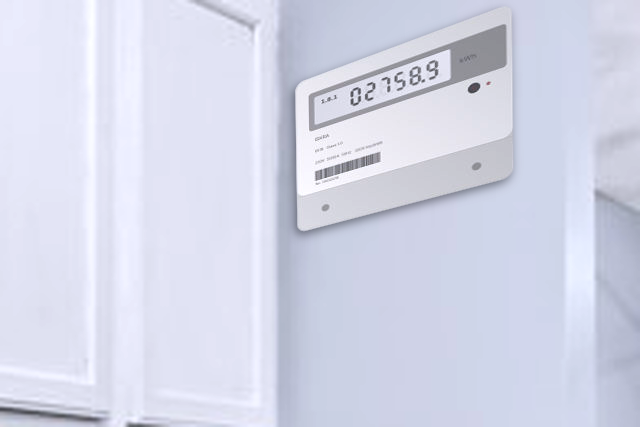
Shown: kWh 2758.9
